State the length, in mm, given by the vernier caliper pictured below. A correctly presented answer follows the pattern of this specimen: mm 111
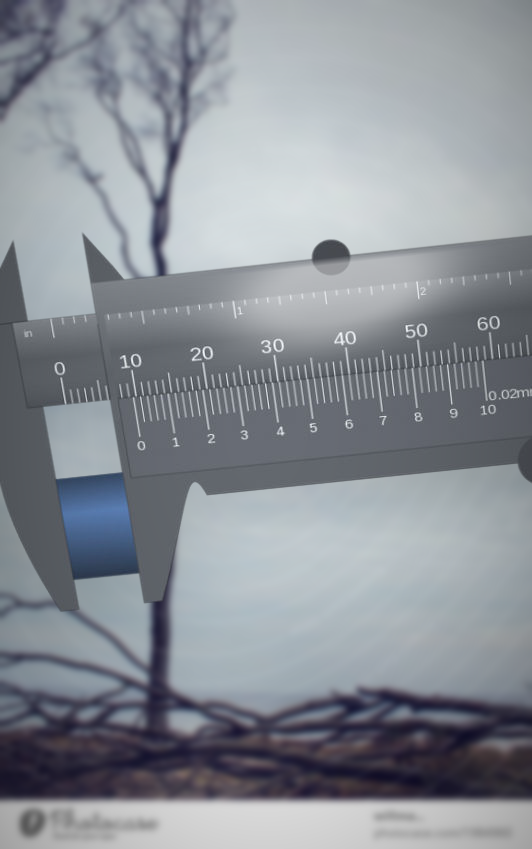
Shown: mm 9.6
